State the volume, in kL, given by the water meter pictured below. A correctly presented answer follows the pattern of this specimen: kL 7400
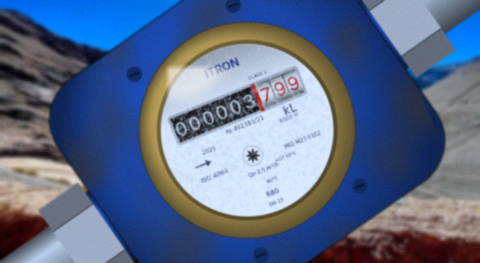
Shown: kL 3.799
